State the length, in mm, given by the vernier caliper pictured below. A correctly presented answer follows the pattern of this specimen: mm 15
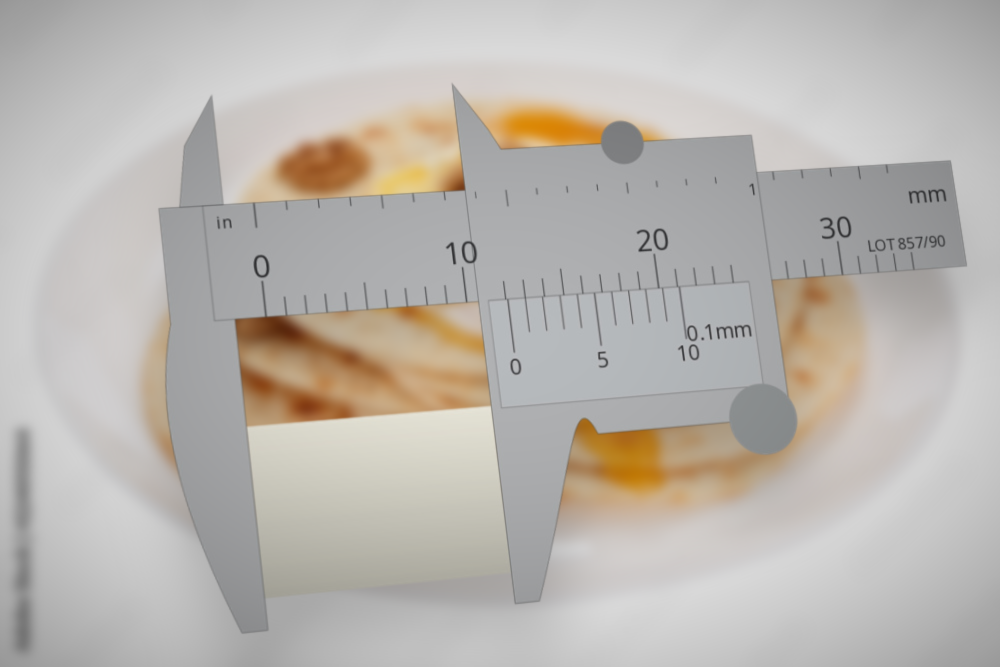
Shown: mm 12.1
